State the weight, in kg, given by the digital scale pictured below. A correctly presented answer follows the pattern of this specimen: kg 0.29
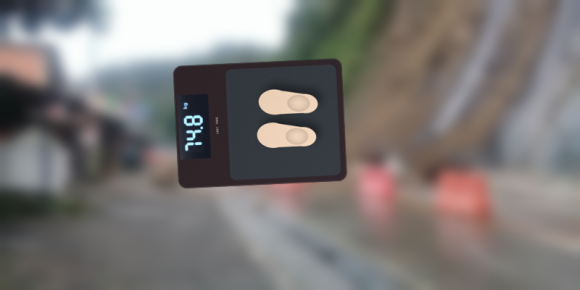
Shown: kg 74.8
